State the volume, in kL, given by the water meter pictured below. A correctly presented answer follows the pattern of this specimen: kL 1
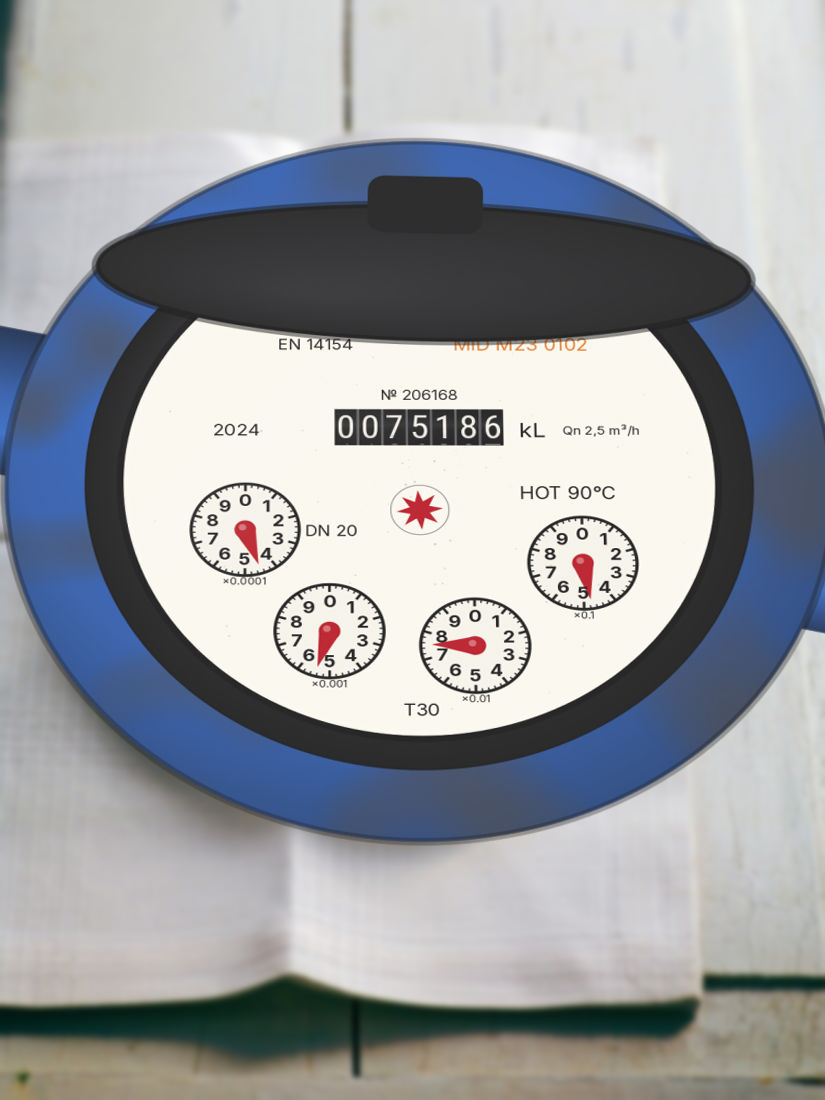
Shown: kL 75186.4754
